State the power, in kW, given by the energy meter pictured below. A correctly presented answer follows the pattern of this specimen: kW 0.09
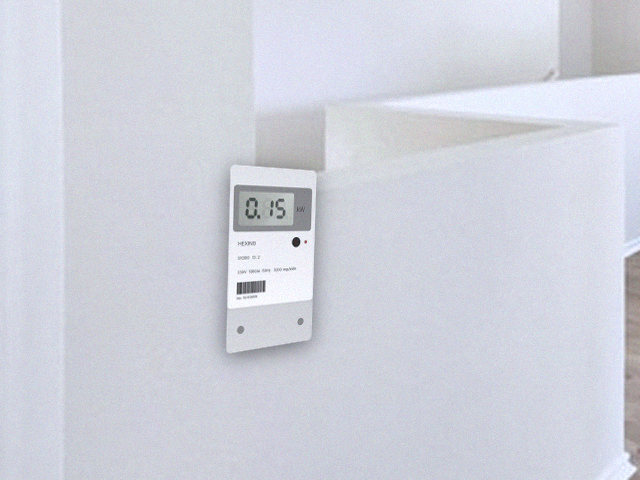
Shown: kW 0.15
